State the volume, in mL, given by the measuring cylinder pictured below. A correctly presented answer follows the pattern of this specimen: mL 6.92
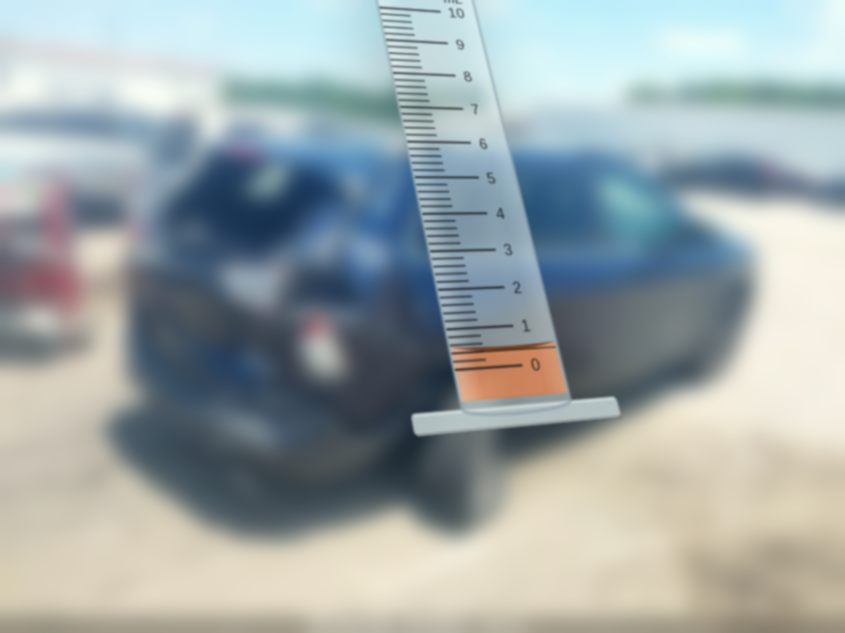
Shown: mL 0.4
